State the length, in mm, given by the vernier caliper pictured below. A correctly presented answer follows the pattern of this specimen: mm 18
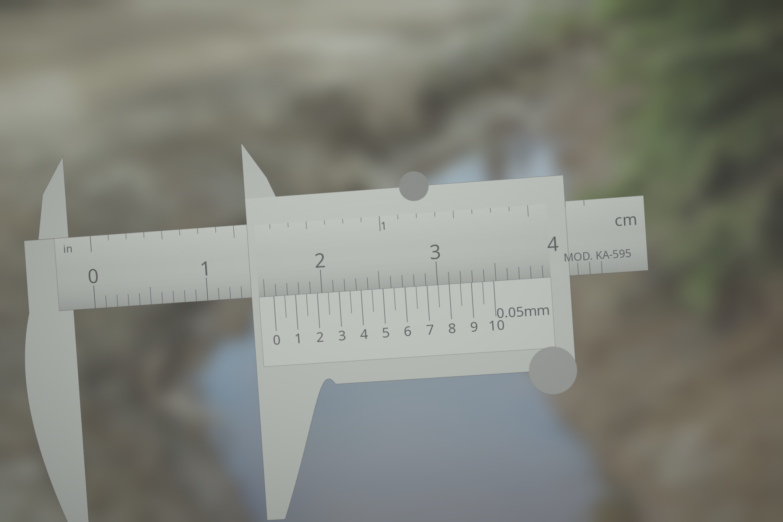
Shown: mm 15.8
